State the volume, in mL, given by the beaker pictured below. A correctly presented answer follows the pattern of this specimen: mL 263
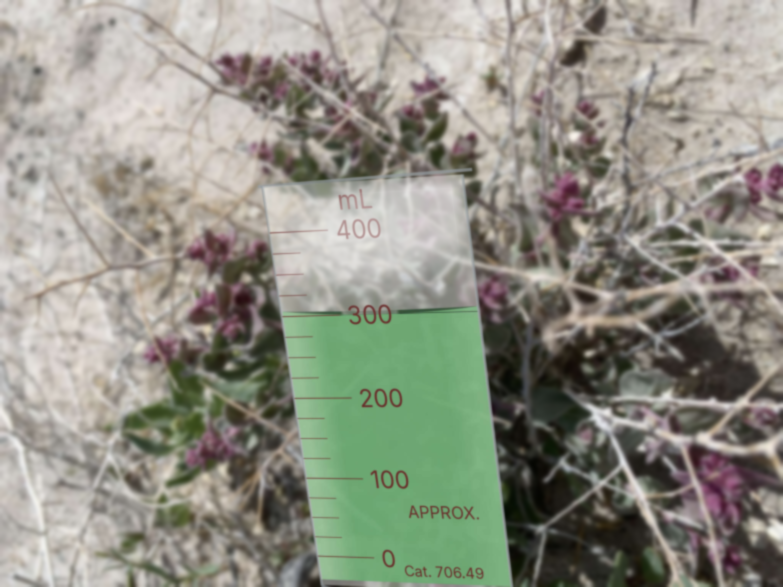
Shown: mL 300
